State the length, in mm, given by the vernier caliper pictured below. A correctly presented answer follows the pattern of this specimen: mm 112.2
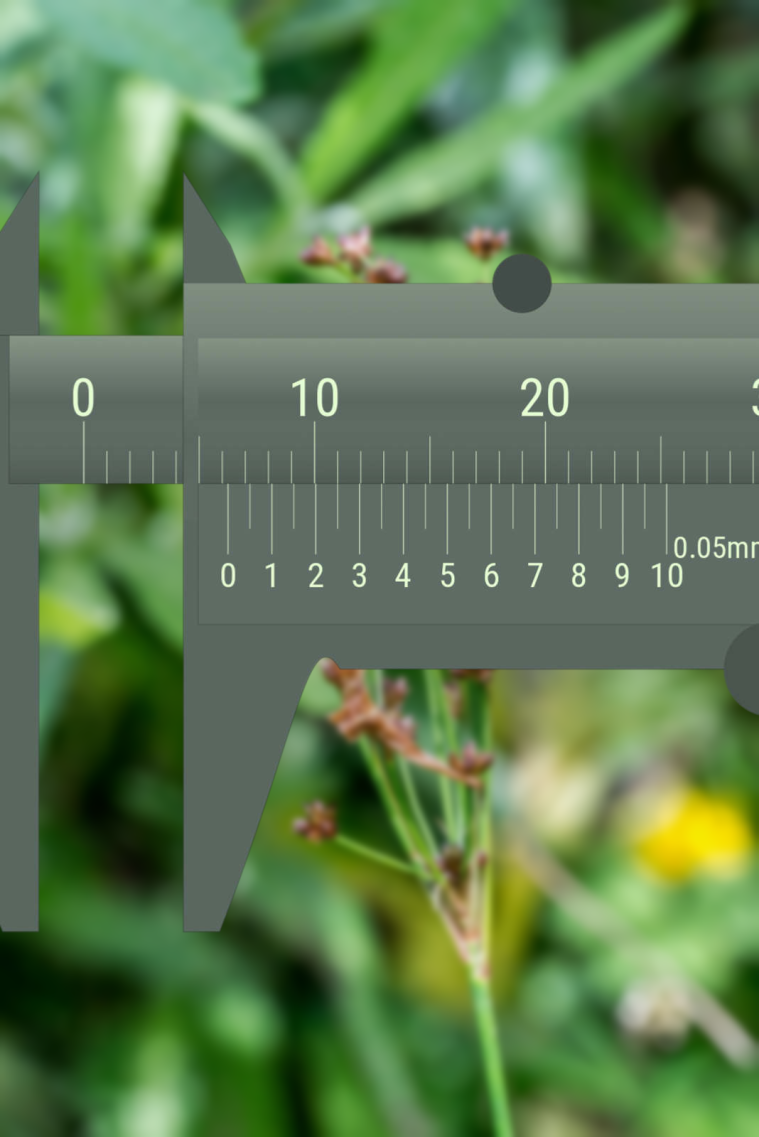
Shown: mm 6.25
